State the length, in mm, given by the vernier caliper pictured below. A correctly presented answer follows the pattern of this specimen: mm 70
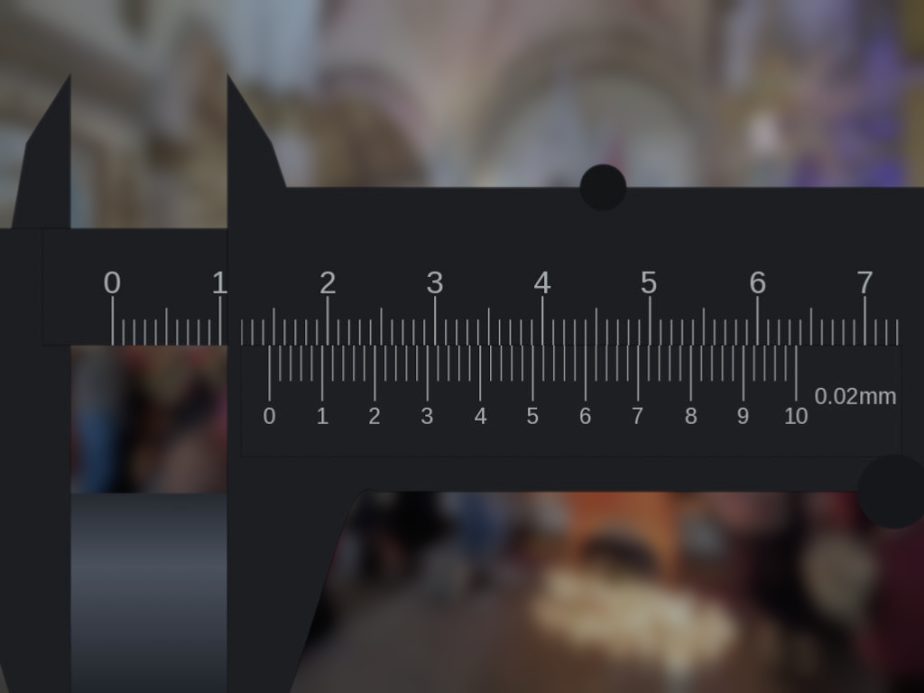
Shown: mm 14.6
